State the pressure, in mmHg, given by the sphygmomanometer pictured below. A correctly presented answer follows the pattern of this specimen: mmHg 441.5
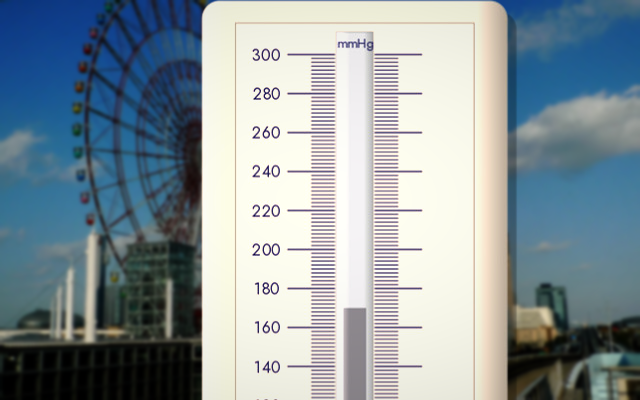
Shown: mmHg 170
